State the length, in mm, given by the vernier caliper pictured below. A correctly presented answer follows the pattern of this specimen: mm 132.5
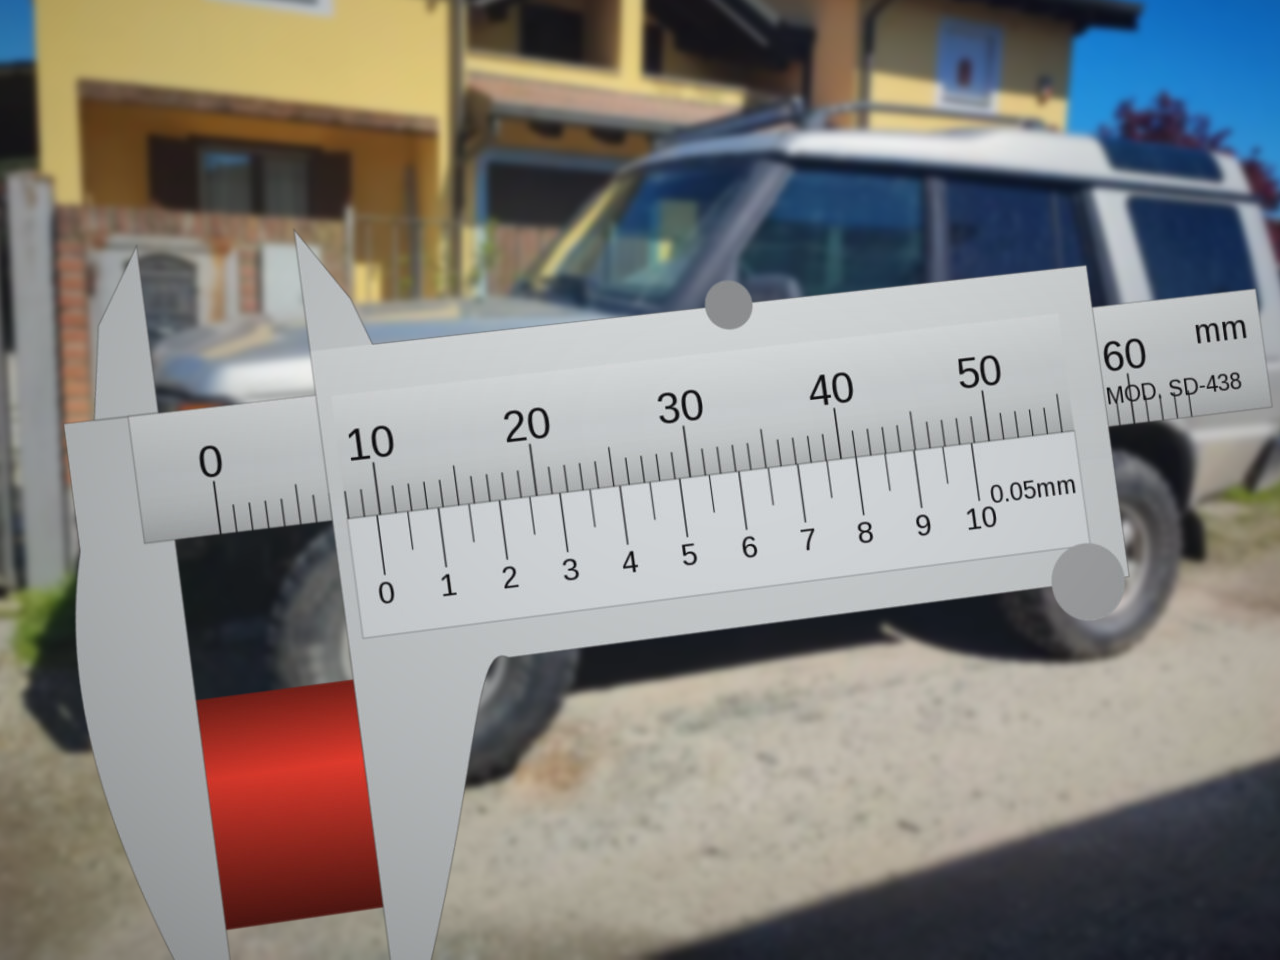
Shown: mm 9.8
